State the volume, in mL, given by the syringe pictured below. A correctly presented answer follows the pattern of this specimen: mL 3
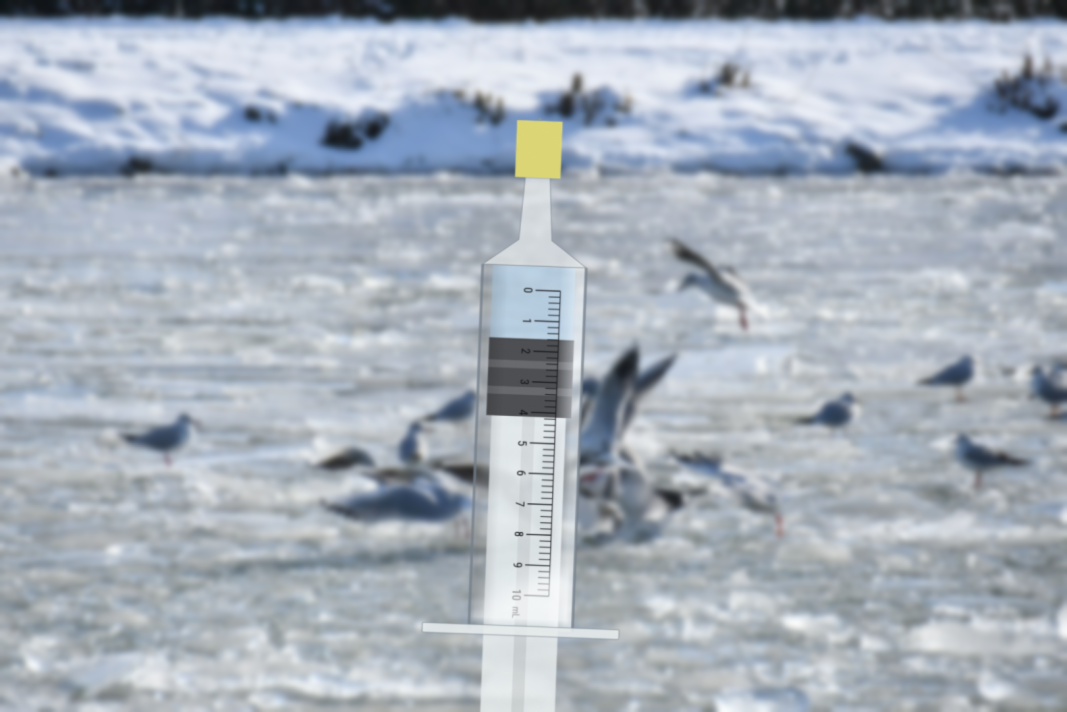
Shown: mL 1.6
